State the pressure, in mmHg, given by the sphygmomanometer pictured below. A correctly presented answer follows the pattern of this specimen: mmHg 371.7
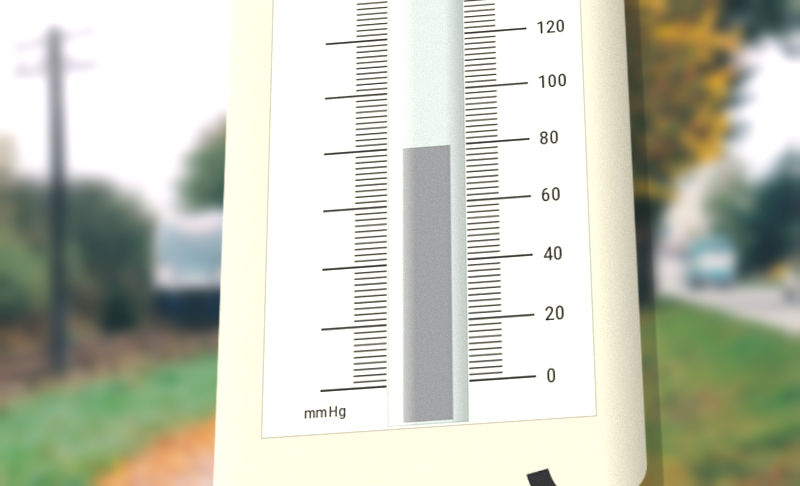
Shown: mmHg 80
